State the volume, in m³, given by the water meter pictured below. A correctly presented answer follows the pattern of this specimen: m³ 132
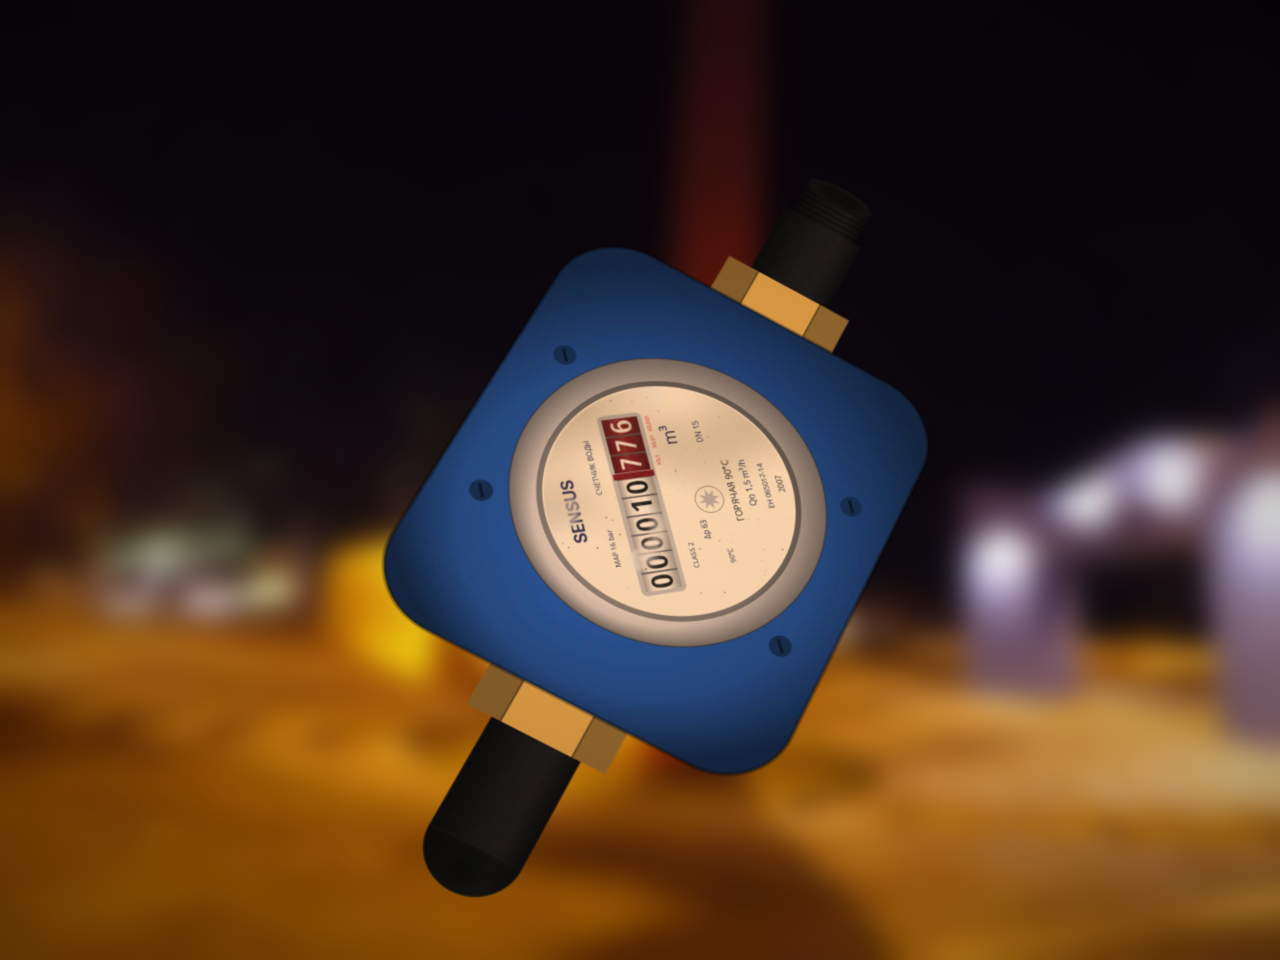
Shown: m³ 10.776
